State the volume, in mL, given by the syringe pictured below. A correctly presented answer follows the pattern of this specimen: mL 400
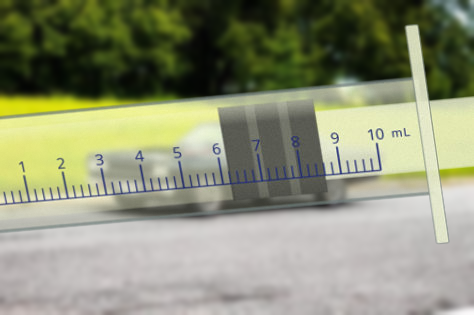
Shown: mL 6.2
